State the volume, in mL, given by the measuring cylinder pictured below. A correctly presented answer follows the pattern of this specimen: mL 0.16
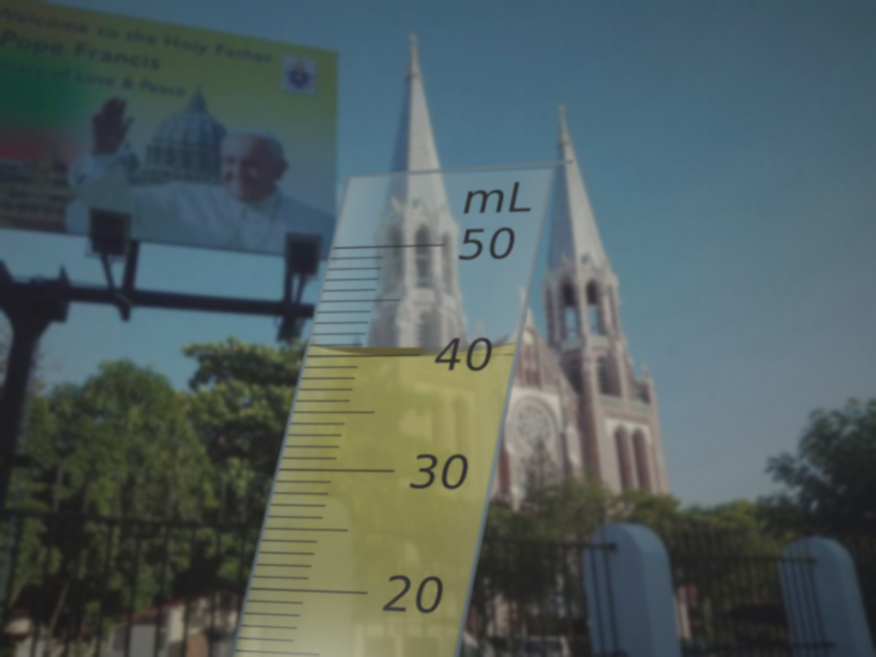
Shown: mL 40
